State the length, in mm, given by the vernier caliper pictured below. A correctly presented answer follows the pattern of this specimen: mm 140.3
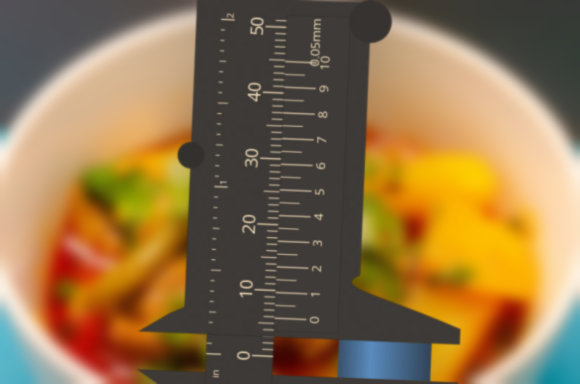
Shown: mm 5.8
